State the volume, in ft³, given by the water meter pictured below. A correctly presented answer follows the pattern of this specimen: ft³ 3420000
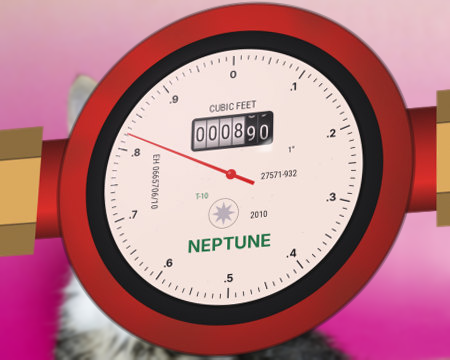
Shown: ft³ 889.82
